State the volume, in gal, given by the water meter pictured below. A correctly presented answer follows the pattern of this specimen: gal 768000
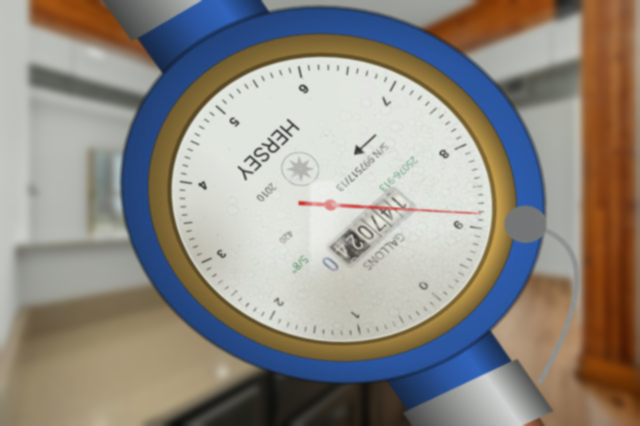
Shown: gal 1470238.8
